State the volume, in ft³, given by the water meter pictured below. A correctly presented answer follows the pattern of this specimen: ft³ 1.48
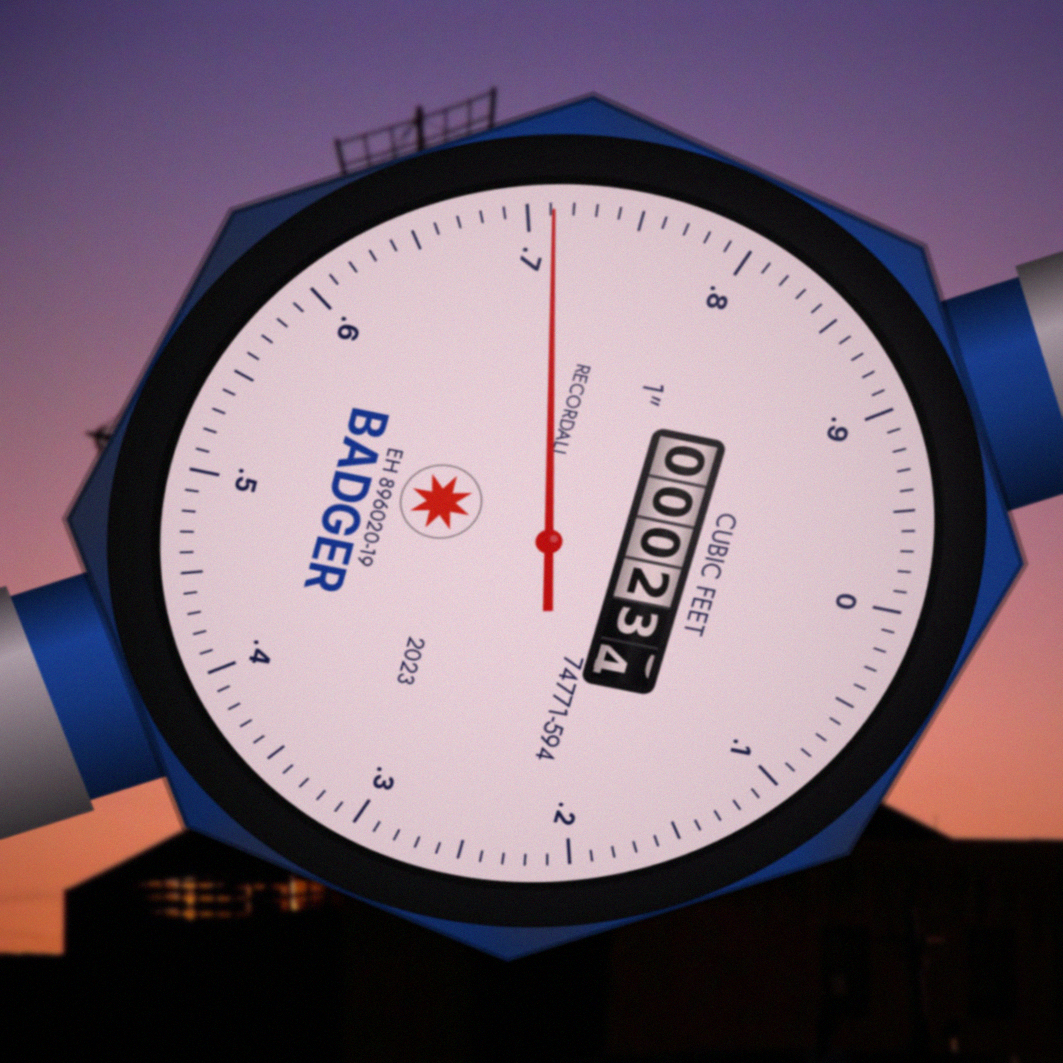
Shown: ft³ 233.71
